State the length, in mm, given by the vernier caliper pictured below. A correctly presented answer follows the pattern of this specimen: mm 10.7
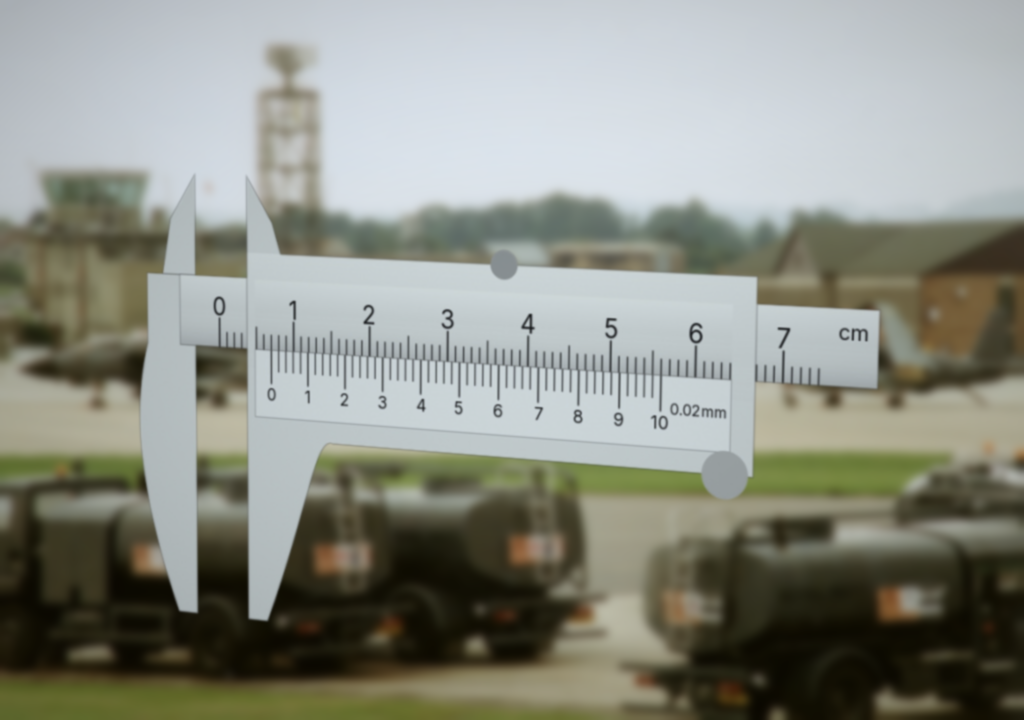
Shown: mm 7.0
